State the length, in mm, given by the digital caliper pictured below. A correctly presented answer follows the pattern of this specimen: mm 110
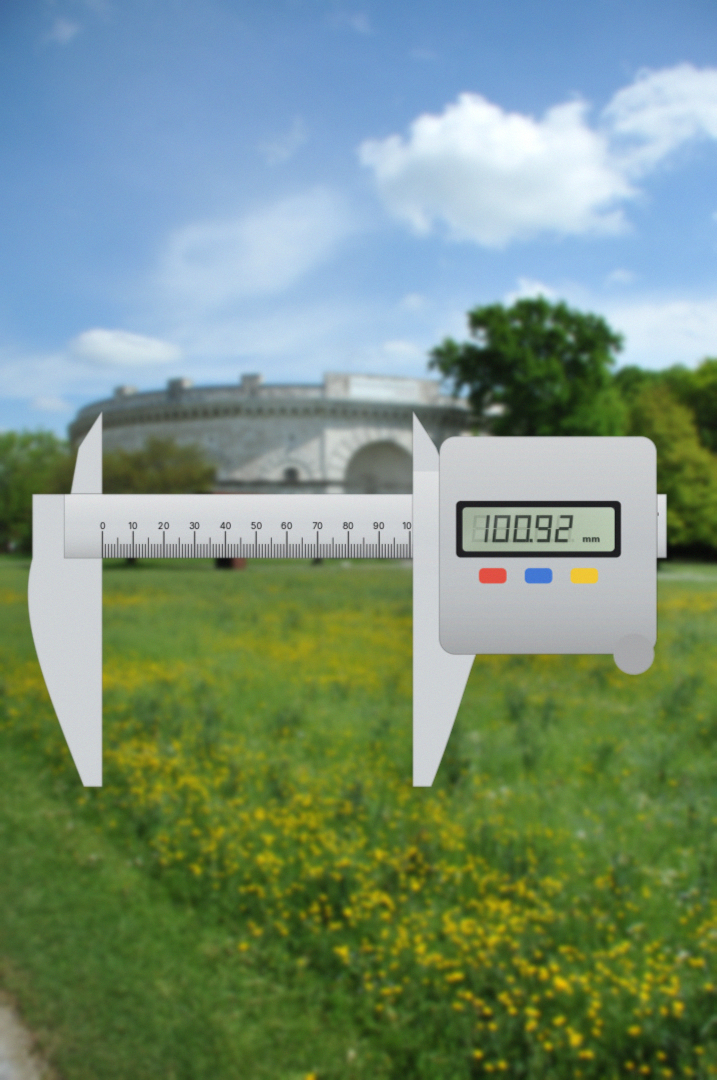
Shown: mm 100.92
